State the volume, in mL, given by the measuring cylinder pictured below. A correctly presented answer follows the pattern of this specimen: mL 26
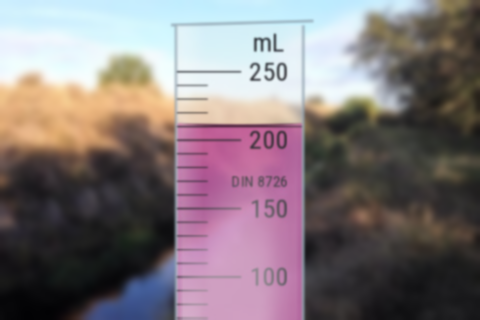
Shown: mL 210
